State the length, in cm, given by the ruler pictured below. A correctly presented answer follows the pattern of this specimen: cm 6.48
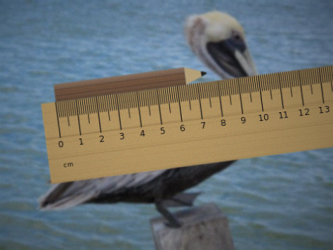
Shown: cm 7.5
